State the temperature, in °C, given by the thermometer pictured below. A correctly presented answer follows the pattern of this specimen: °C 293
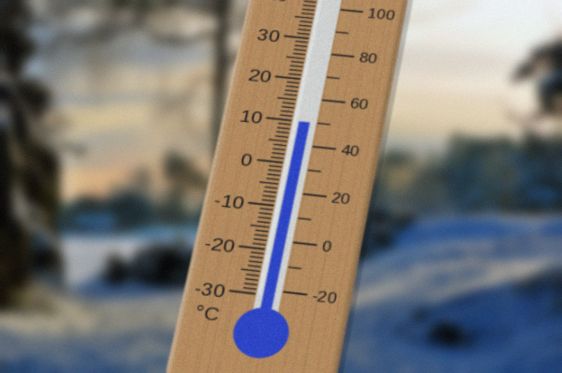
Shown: °C 10
